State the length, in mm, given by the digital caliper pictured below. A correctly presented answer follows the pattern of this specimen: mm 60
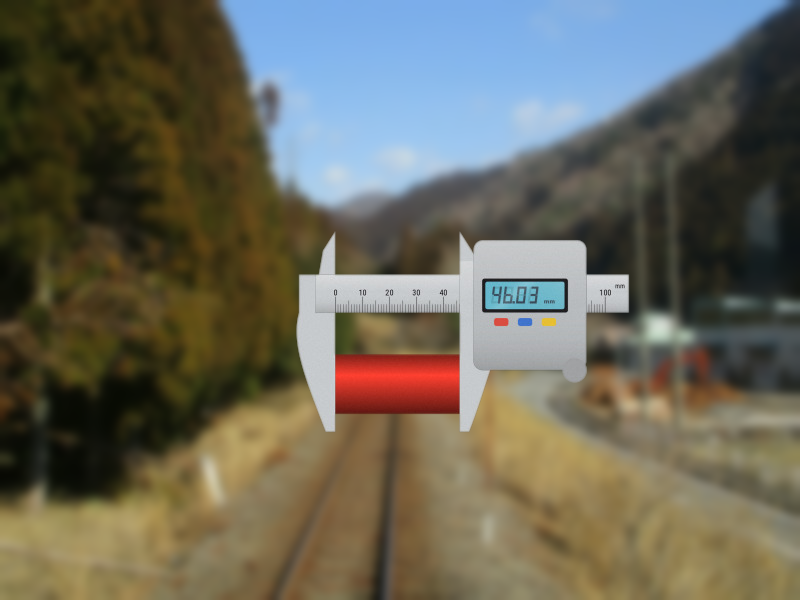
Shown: mm 46.03
